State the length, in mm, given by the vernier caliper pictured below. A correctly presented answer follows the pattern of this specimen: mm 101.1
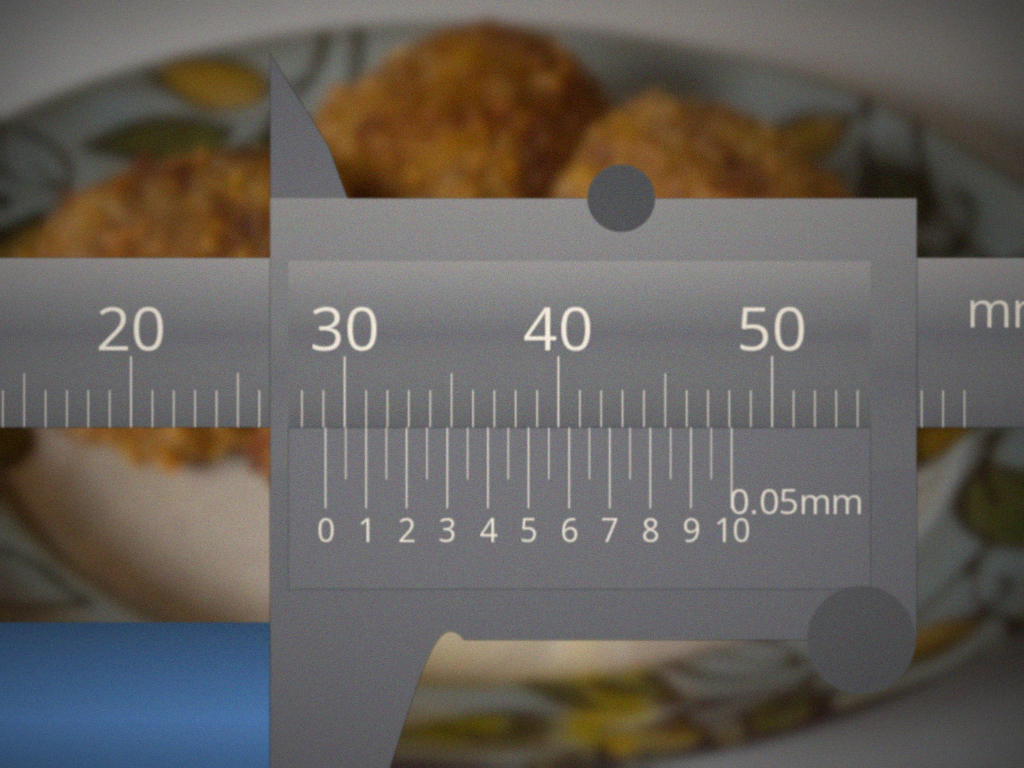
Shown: mm 29.1
